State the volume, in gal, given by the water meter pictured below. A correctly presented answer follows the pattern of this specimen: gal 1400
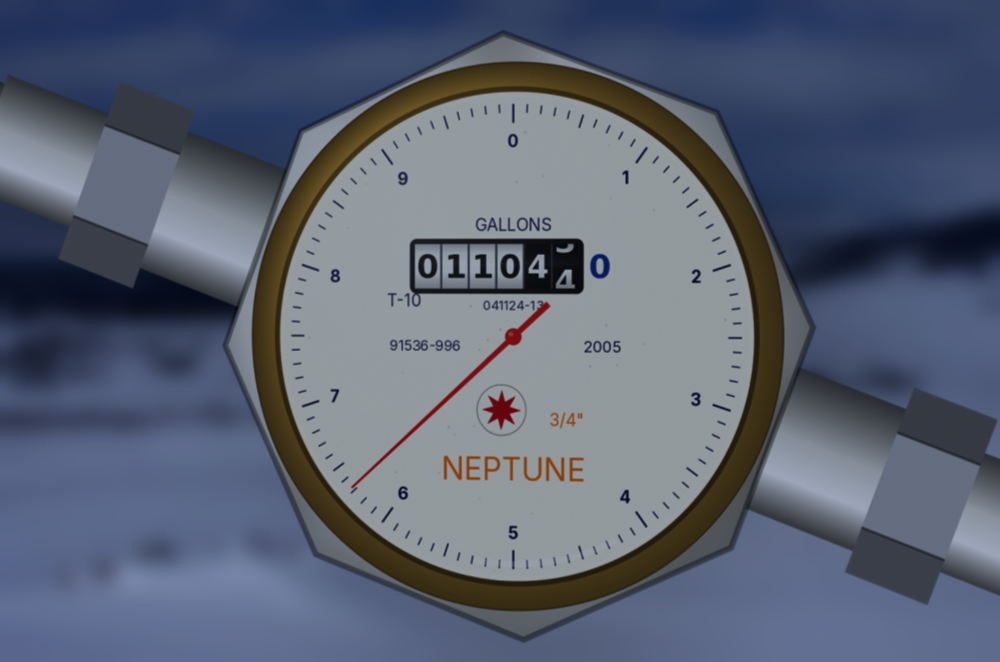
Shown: gal 110436.3
